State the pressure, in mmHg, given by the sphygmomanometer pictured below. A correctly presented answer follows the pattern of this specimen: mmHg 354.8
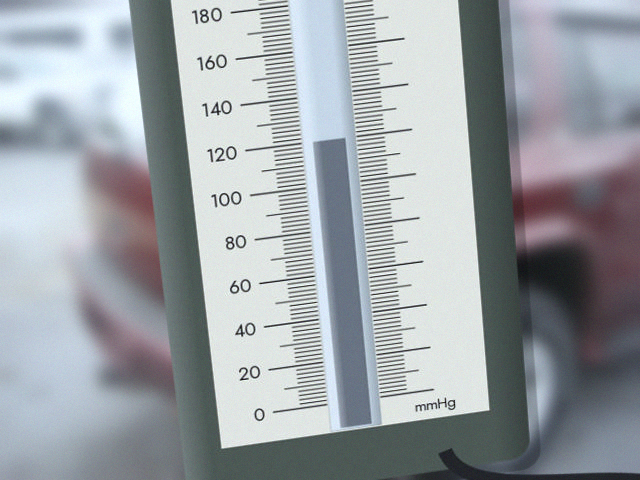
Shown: mmHg 120
